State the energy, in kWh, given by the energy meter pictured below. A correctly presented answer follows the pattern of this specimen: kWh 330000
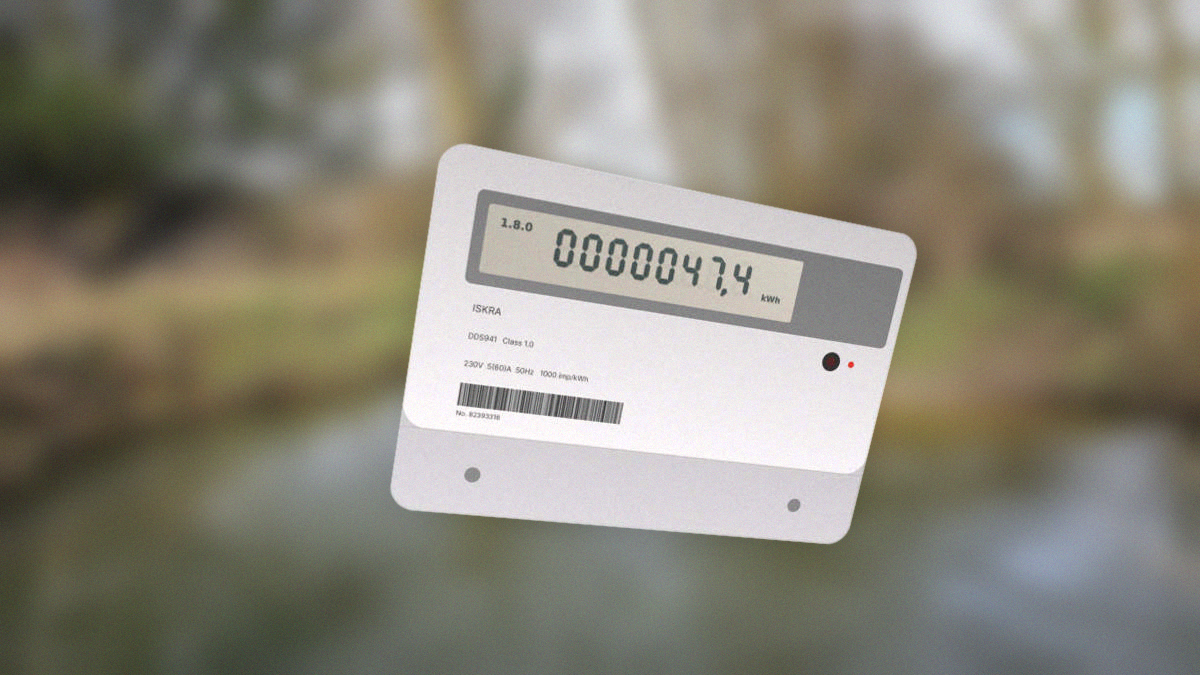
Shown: kWh 47.4
